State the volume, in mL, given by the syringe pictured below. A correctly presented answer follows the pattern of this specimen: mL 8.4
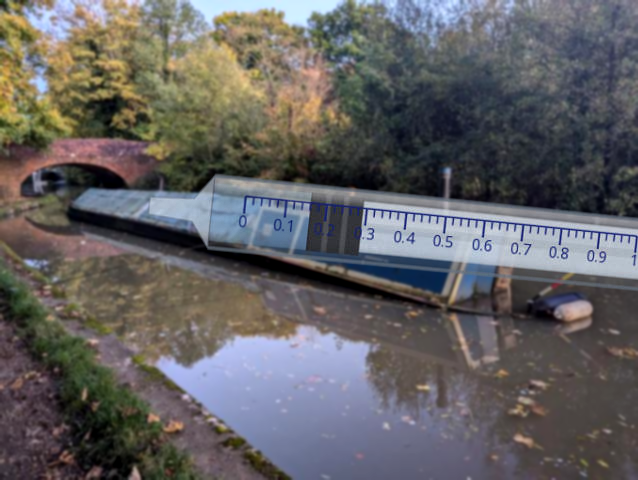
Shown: mL 0.16
